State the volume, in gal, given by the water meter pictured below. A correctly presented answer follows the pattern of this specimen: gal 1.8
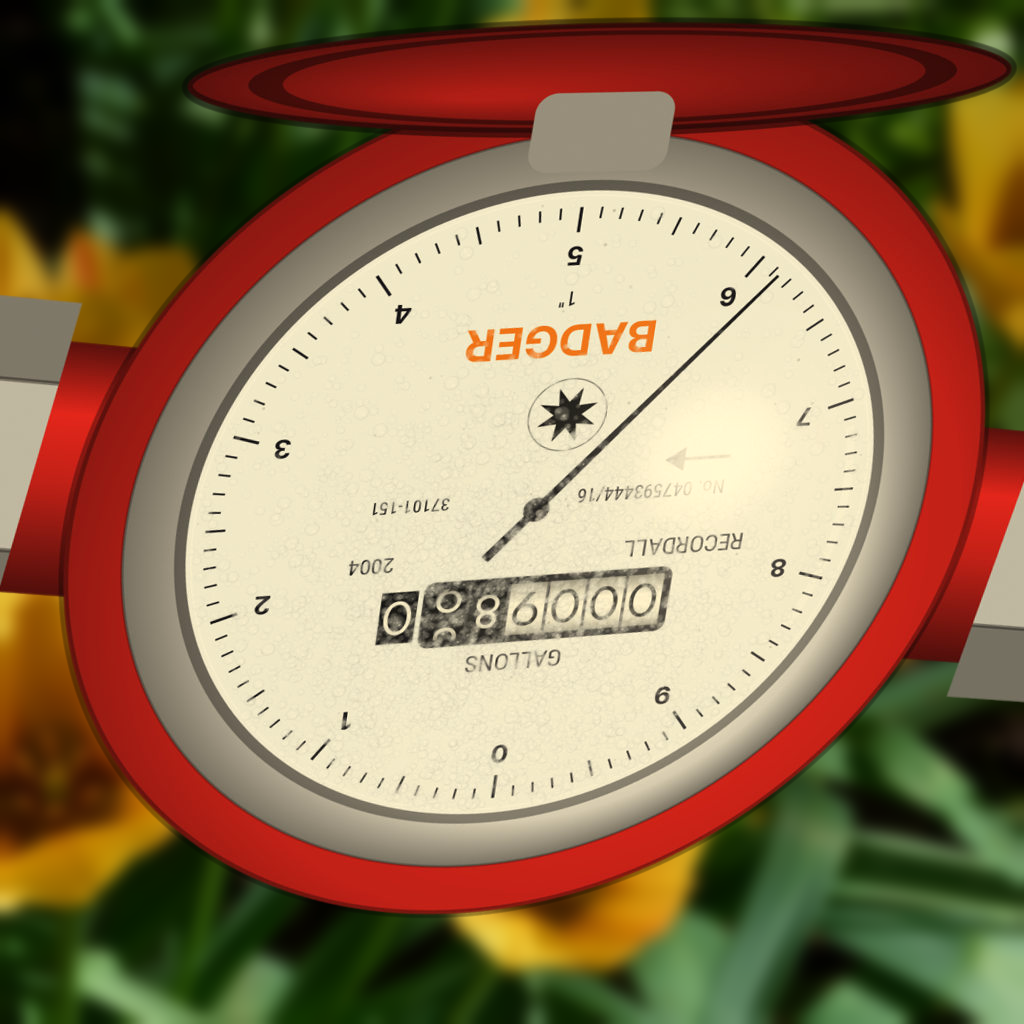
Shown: gal 9886.1
